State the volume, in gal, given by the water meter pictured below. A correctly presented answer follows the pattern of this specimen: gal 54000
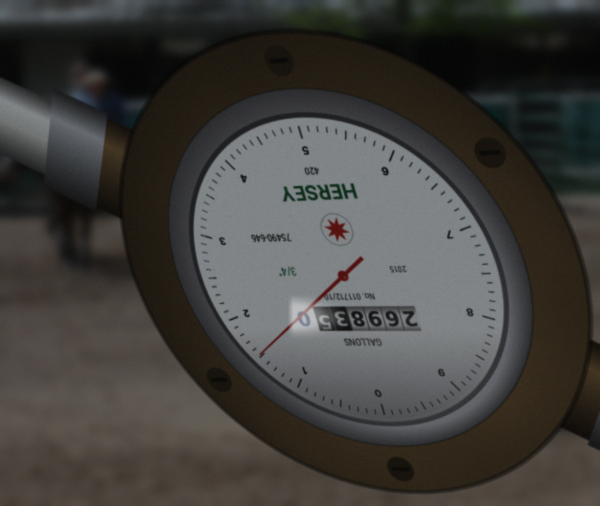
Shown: gal 2698351.5
